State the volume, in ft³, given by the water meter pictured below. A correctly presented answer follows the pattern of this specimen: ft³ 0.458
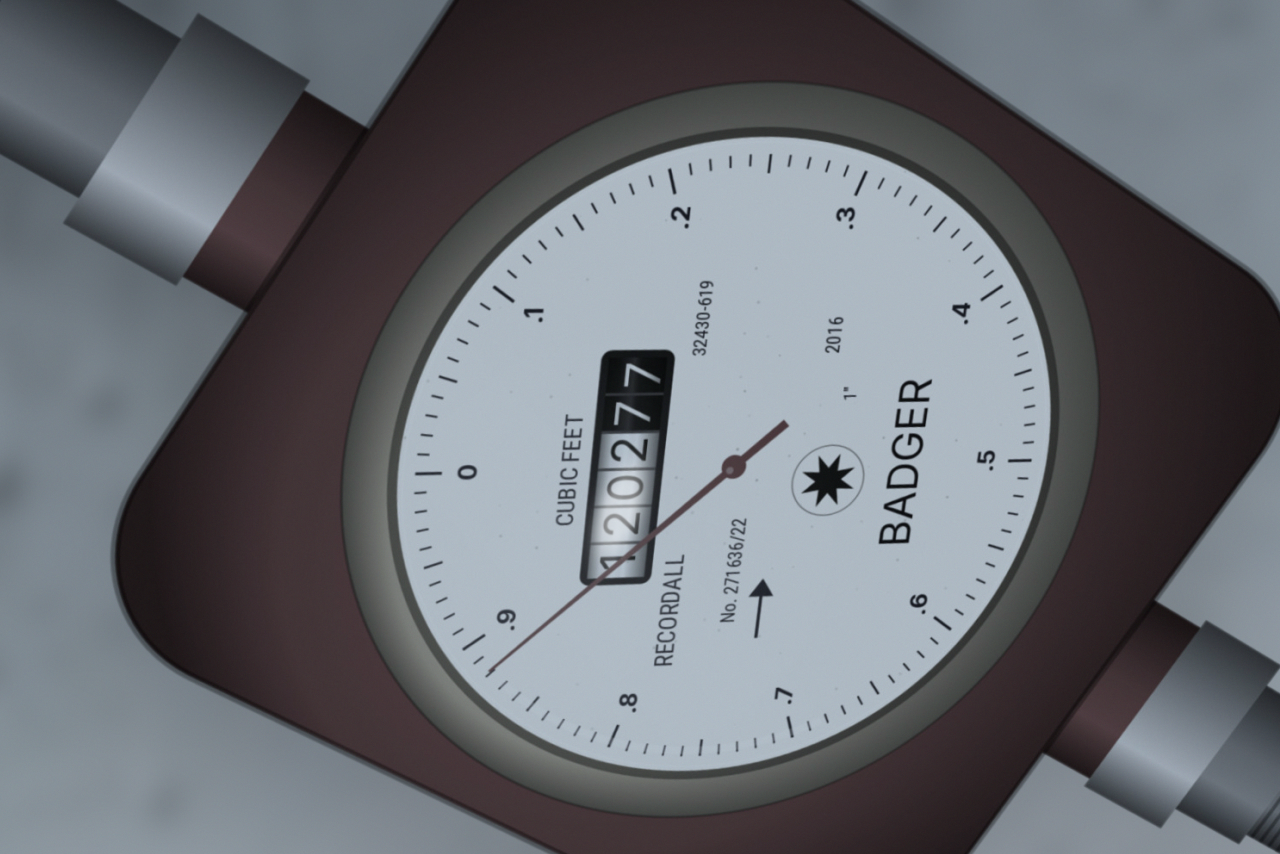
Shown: ft³ 120276.88
